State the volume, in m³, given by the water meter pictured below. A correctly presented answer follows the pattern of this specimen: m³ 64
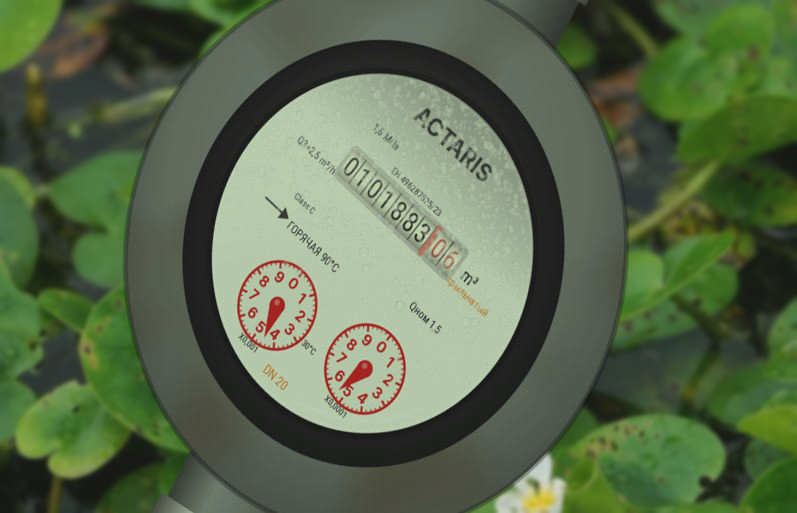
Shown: m³ 101883.0645
